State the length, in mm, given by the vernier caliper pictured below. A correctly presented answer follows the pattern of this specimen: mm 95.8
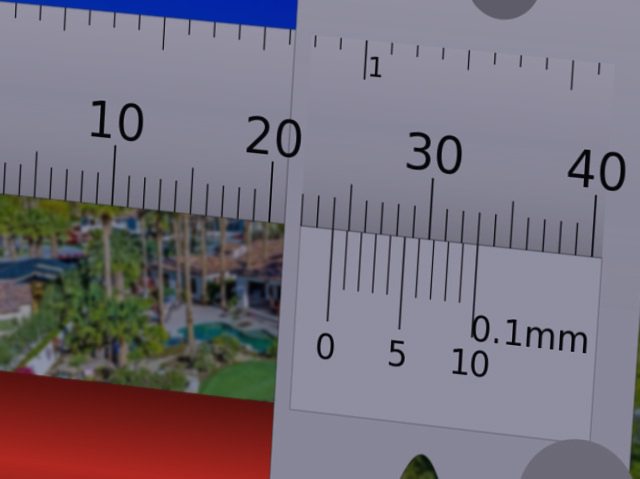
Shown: mm 24.0
